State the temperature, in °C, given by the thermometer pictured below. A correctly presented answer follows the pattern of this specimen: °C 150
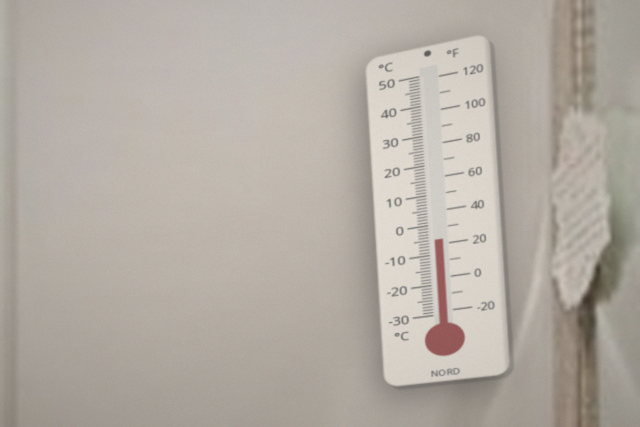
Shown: °C -5
